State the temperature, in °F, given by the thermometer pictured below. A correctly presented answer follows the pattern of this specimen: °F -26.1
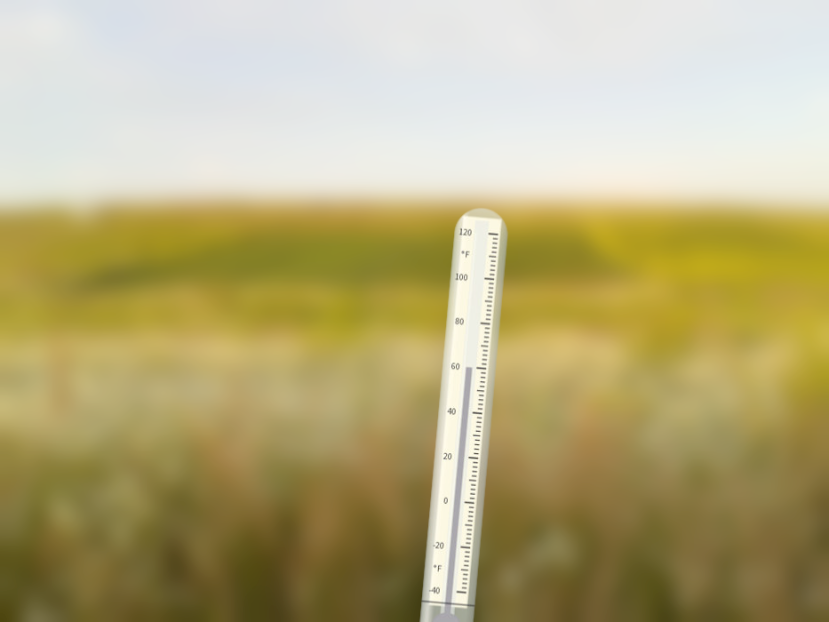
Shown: °F 60
